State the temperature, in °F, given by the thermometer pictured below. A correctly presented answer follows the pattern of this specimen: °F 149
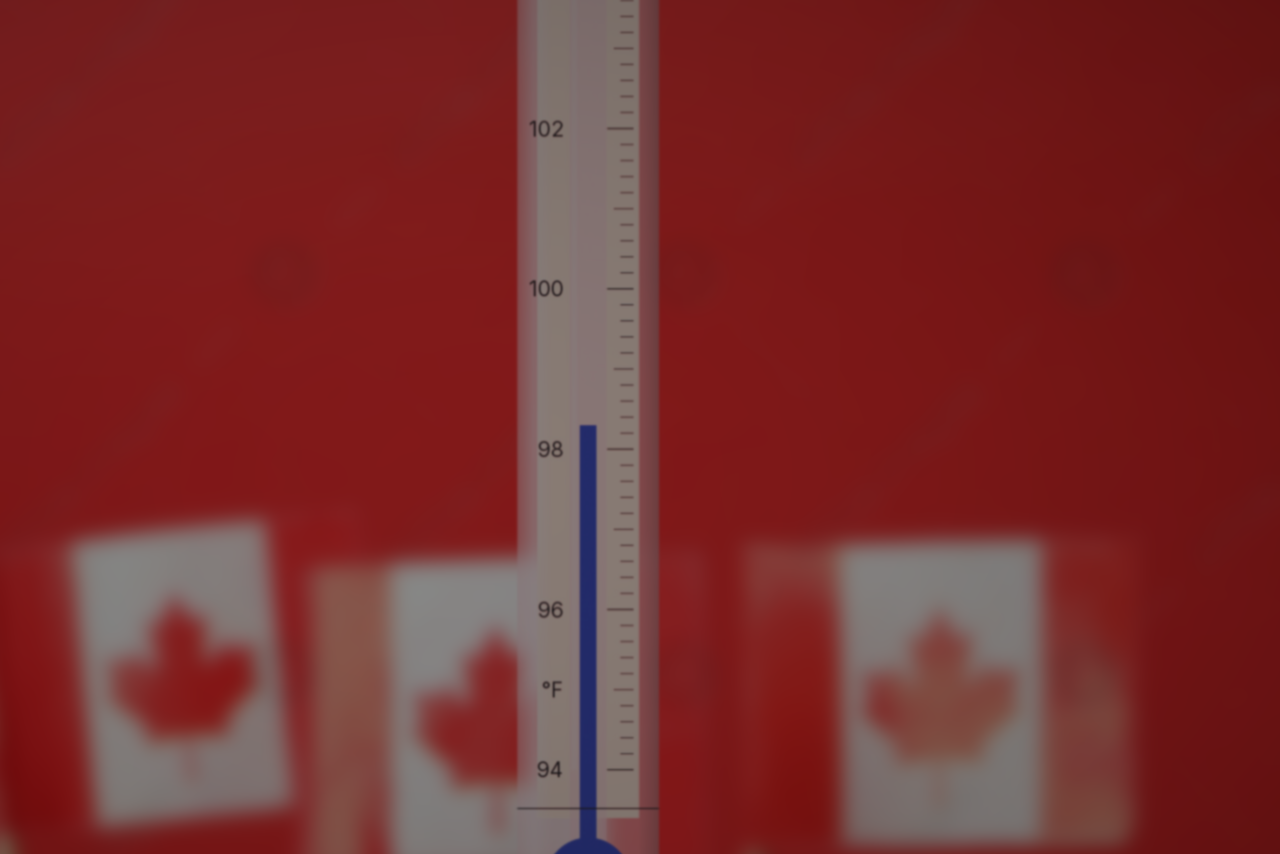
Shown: °F 98.3
